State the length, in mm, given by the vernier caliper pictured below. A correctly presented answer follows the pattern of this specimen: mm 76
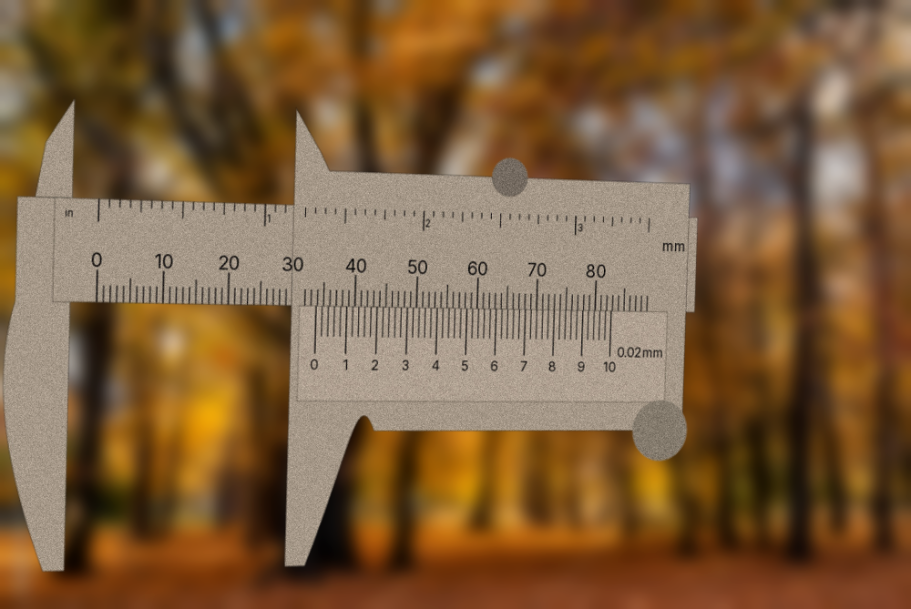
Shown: mm 33.8
